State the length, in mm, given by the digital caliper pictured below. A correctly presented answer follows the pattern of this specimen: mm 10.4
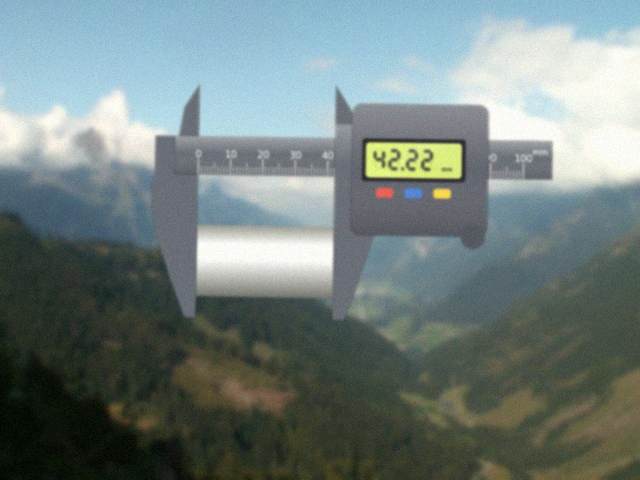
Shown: mm 42.22
